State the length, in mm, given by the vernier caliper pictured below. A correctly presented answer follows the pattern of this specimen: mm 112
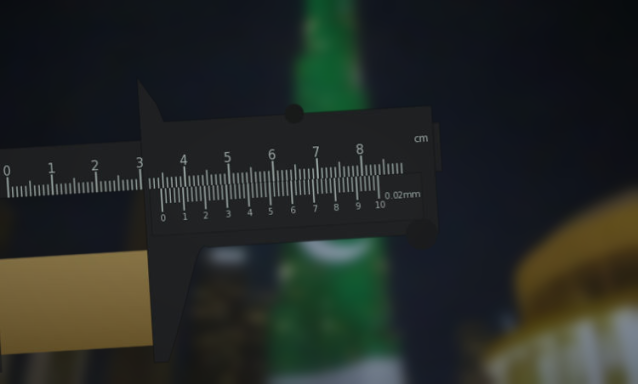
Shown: mm 34.5
